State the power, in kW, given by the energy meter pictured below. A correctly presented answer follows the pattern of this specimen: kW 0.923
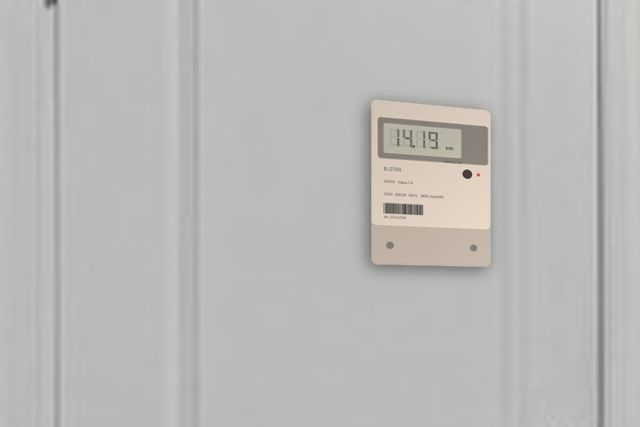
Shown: kW 14.19
